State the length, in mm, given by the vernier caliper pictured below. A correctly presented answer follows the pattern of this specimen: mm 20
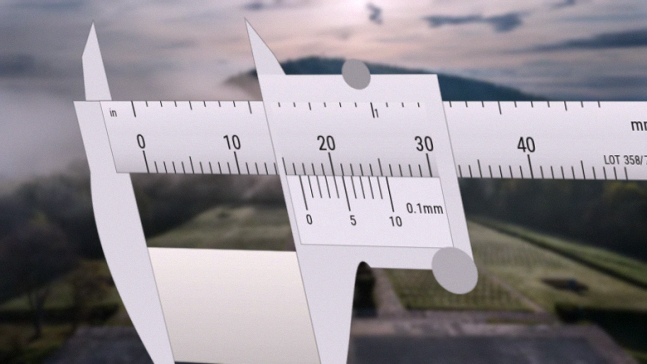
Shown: mm 16.4
